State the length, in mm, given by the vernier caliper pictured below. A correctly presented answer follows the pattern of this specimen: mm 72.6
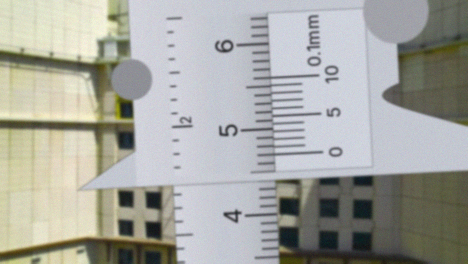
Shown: mm 47.0
